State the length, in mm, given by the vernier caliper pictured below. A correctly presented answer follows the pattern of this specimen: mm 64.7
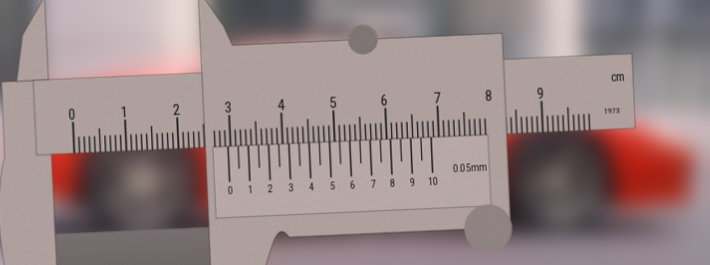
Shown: mm 29.5
